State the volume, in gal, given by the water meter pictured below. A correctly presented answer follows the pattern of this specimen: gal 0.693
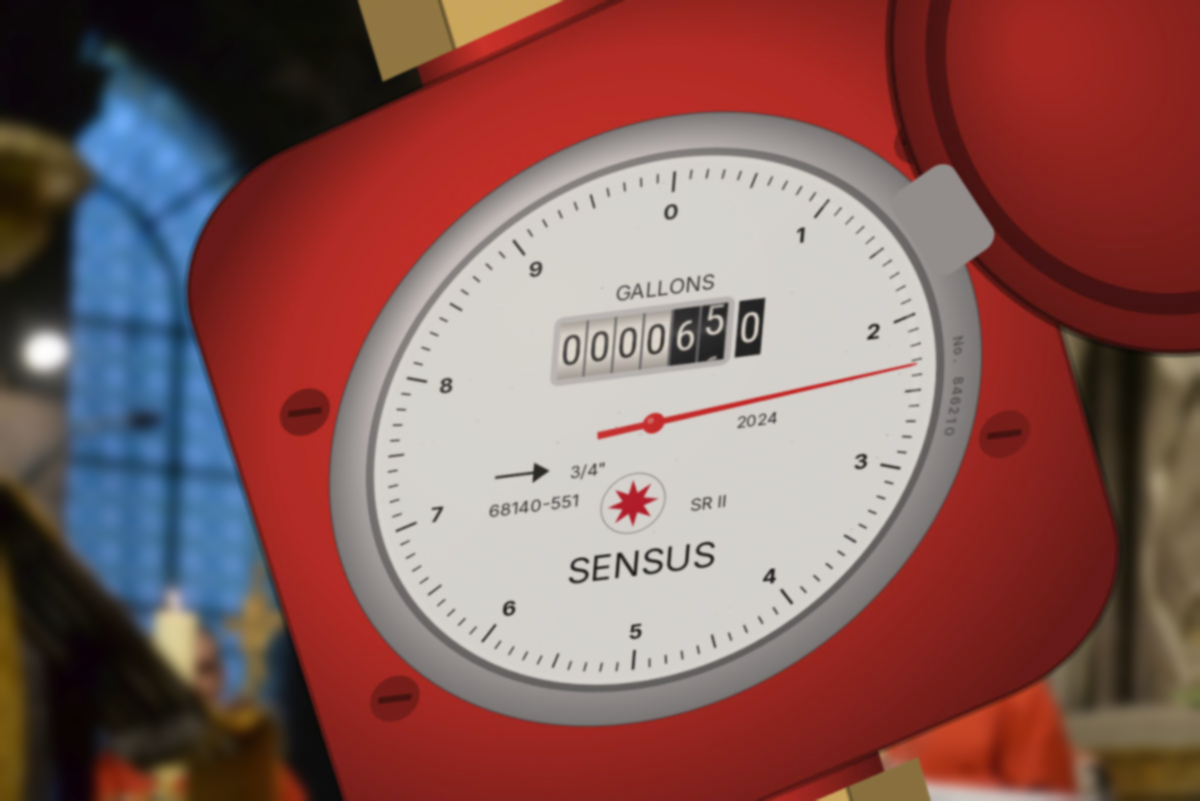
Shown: gal 652.3
